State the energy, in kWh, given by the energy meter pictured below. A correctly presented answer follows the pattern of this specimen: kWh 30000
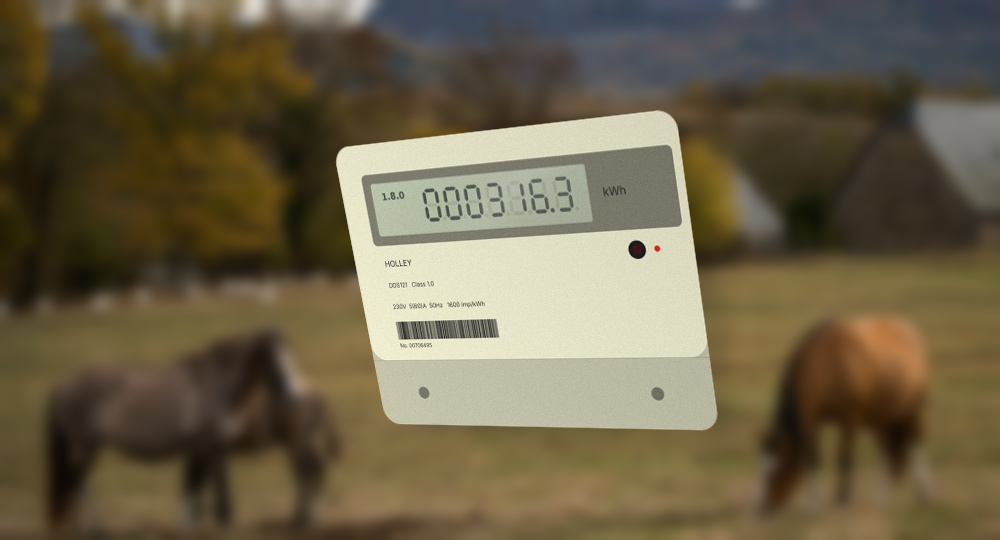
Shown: kWh 316.3
